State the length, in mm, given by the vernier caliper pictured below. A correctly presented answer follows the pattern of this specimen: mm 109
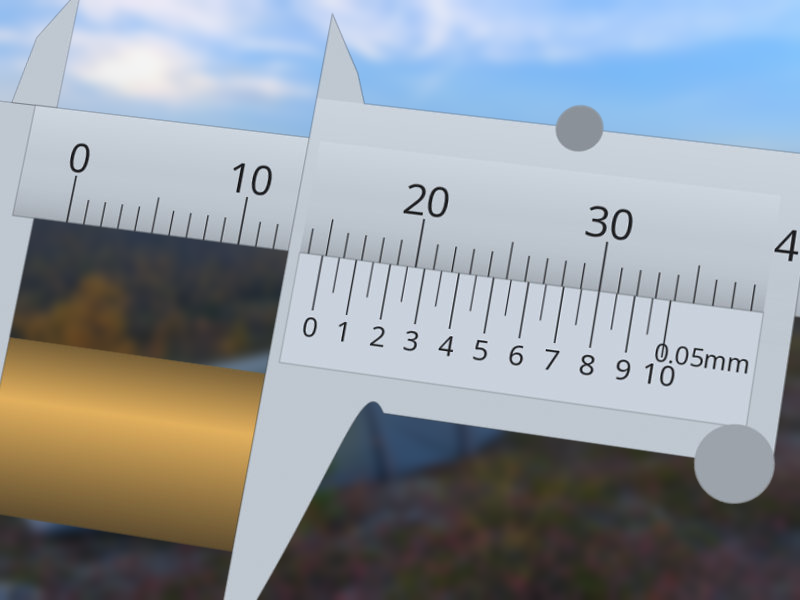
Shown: mm 14.8
